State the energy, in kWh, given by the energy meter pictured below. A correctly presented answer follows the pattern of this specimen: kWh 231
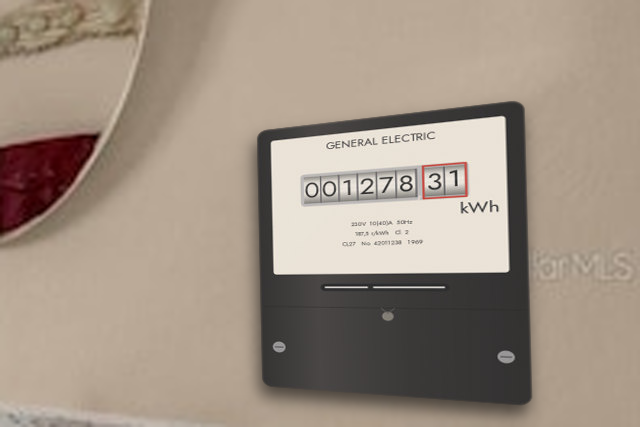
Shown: kWh 1278.31
